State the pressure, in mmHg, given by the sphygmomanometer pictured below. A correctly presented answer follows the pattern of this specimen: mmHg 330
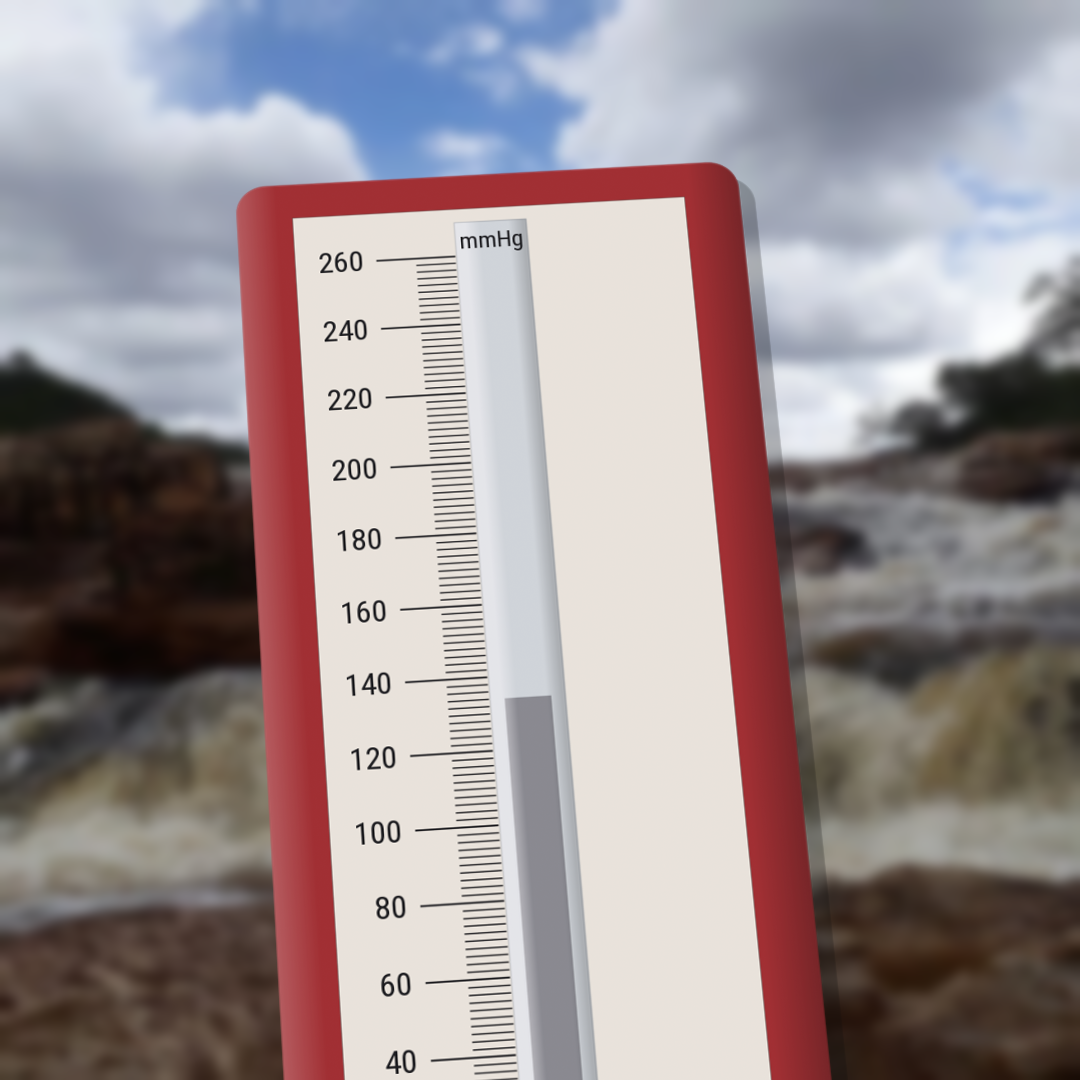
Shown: mmHg 134
